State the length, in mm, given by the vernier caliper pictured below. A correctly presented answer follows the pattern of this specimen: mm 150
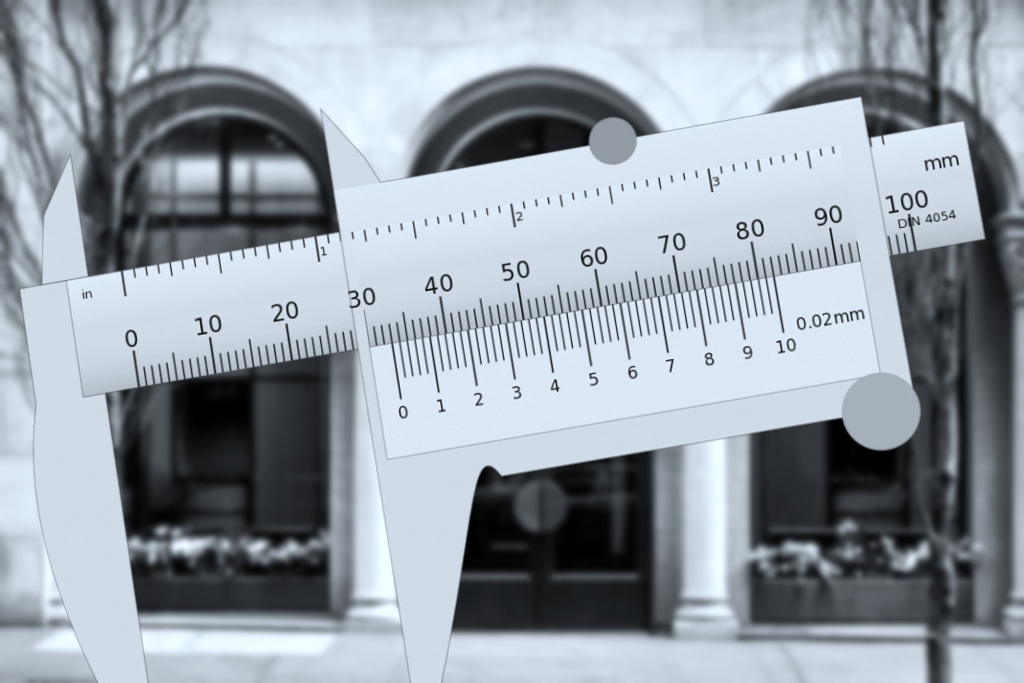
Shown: mm 33.0
